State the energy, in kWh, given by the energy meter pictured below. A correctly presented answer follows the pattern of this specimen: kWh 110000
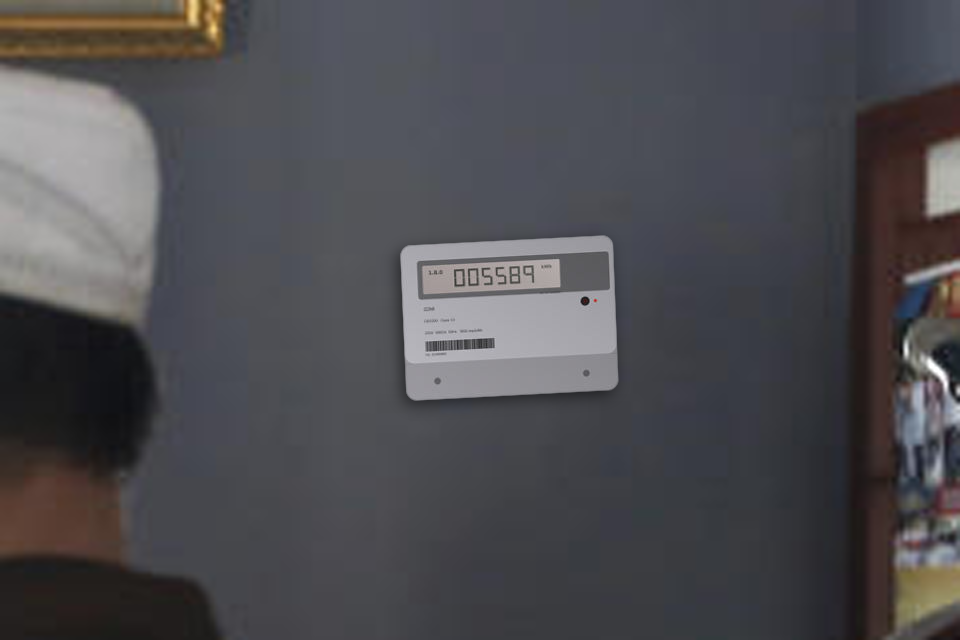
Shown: kWh 5589
